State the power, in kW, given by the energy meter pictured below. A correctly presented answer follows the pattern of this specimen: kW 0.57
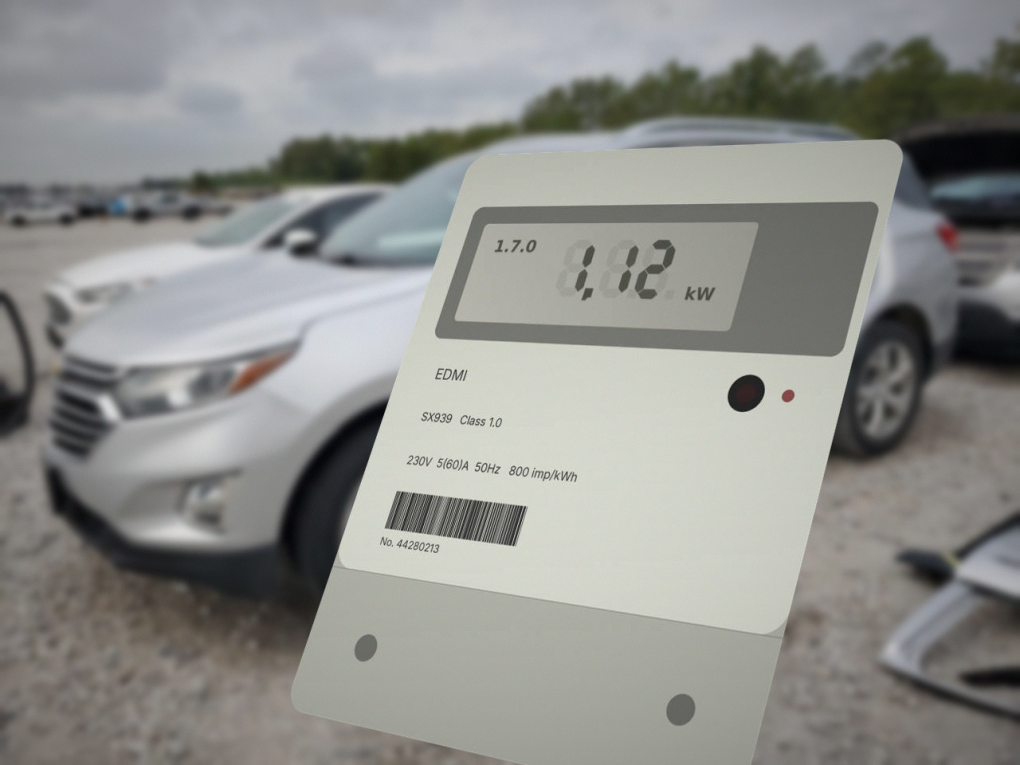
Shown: kW 1.12
